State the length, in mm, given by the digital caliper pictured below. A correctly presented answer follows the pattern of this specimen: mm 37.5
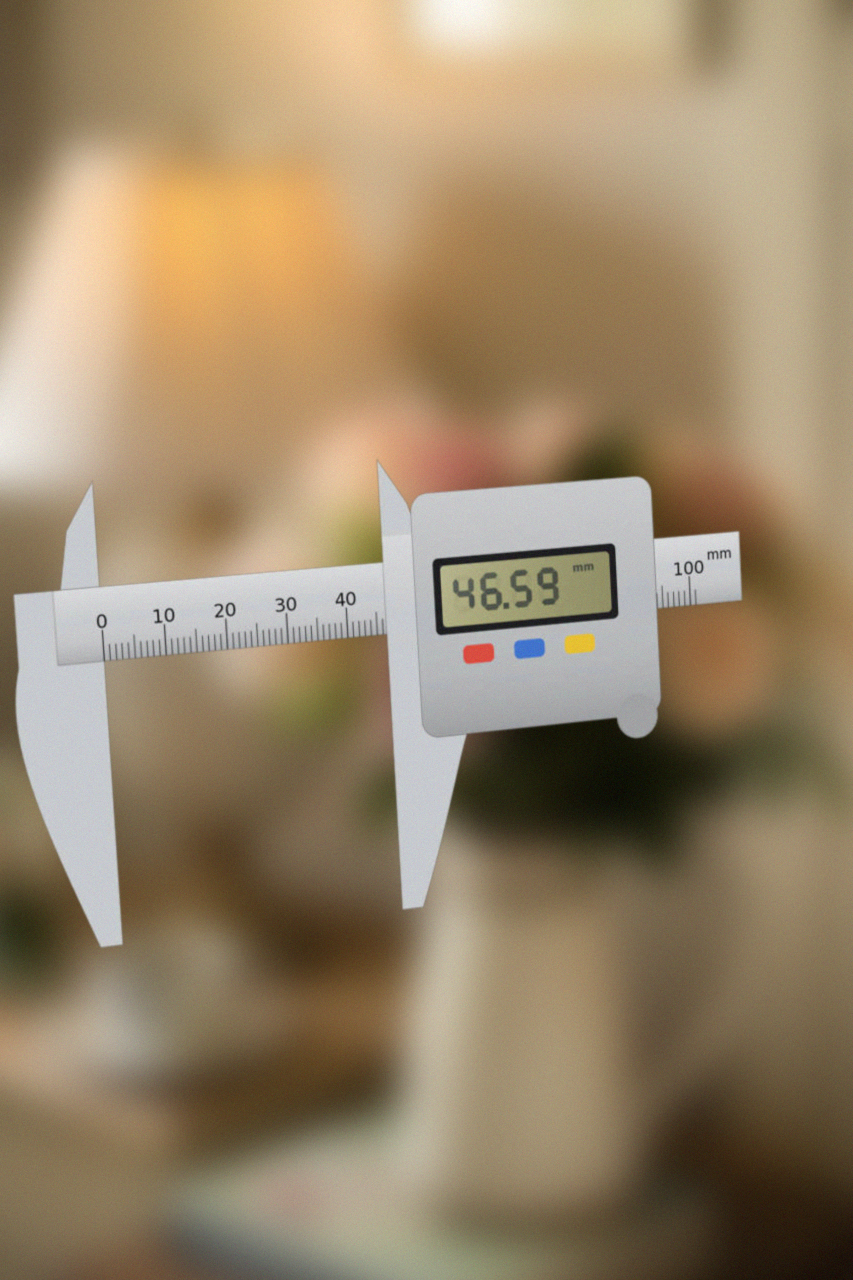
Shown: mm 46.59
